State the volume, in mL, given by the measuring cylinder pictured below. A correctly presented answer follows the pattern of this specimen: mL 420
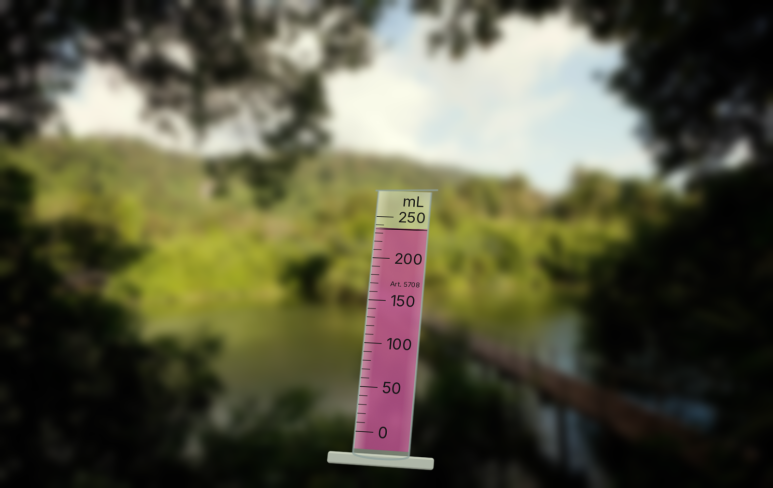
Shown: mL 235
